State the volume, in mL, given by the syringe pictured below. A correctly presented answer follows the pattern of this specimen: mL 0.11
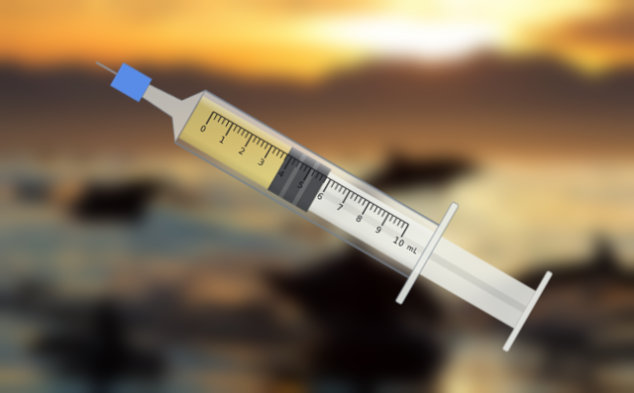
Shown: mL 3.8
